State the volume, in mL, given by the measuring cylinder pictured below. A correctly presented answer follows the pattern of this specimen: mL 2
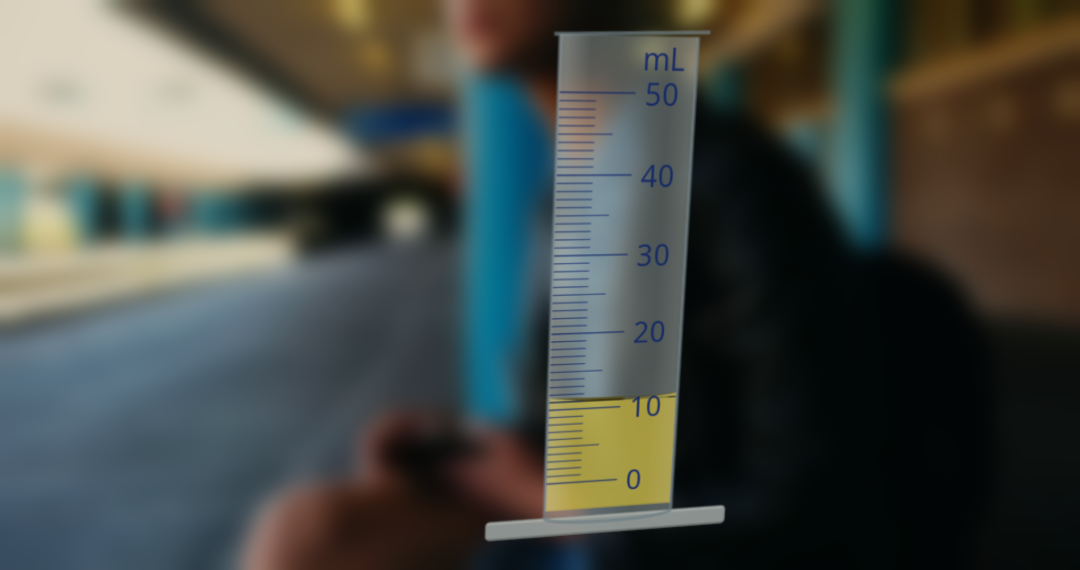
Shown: mL 11
